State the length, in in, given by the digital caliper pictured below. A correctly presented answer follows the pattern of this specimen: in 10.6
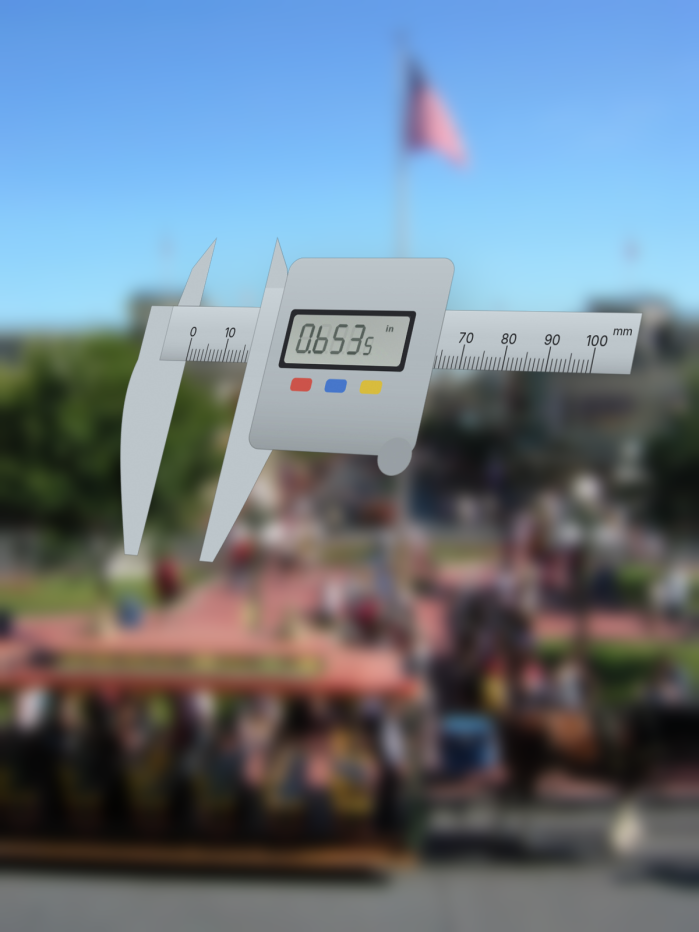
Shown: in 0.6535
